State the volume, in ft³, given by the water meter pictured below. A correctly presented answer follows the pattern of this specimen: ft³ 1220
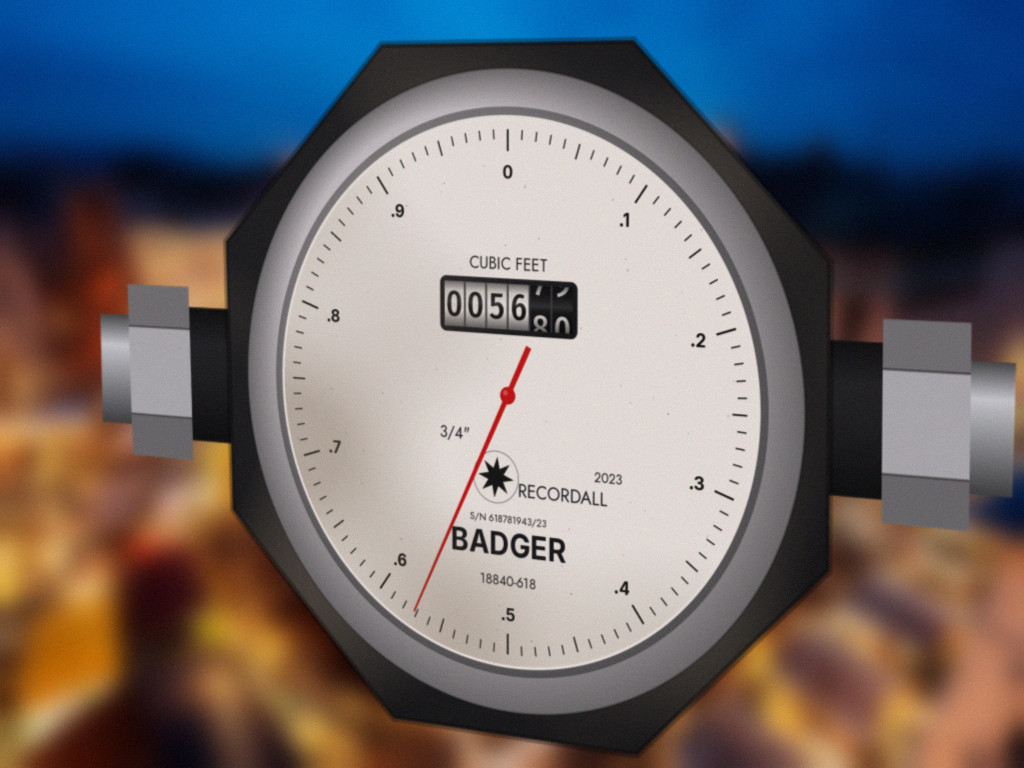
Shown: ft³ 5679.57
